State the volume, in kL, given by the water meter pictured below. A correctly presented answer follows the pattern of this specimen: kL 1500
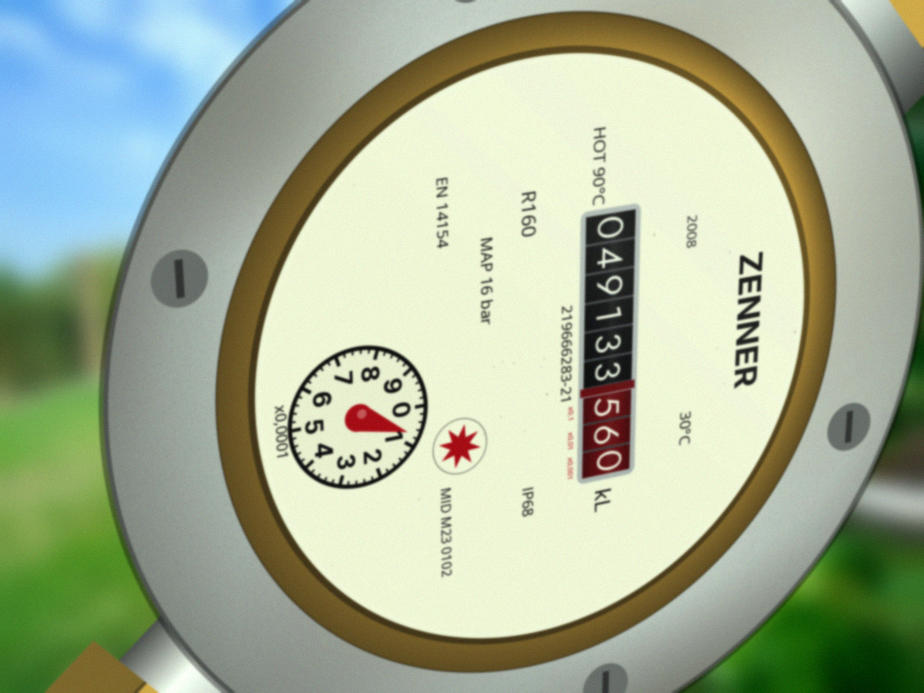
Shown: kL 49133.5600
